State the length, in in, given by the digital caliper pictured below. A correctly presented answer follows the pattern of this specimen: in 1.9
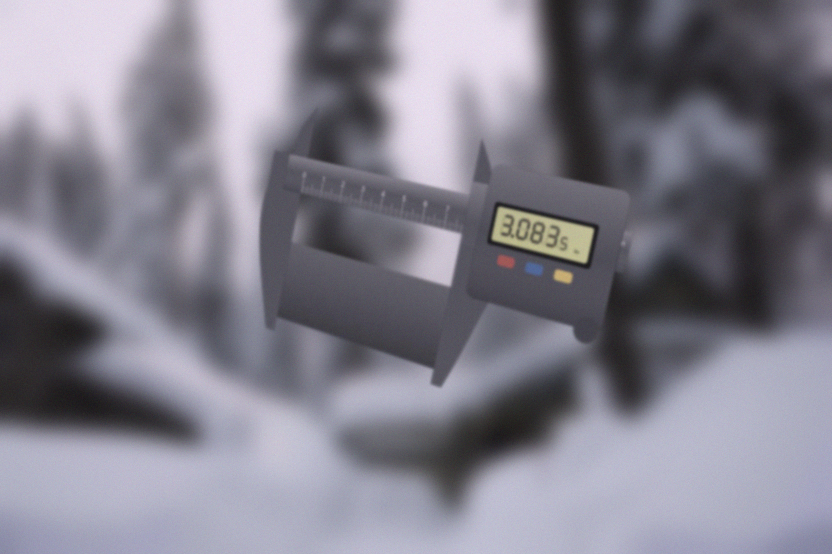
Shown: in 3.0835
